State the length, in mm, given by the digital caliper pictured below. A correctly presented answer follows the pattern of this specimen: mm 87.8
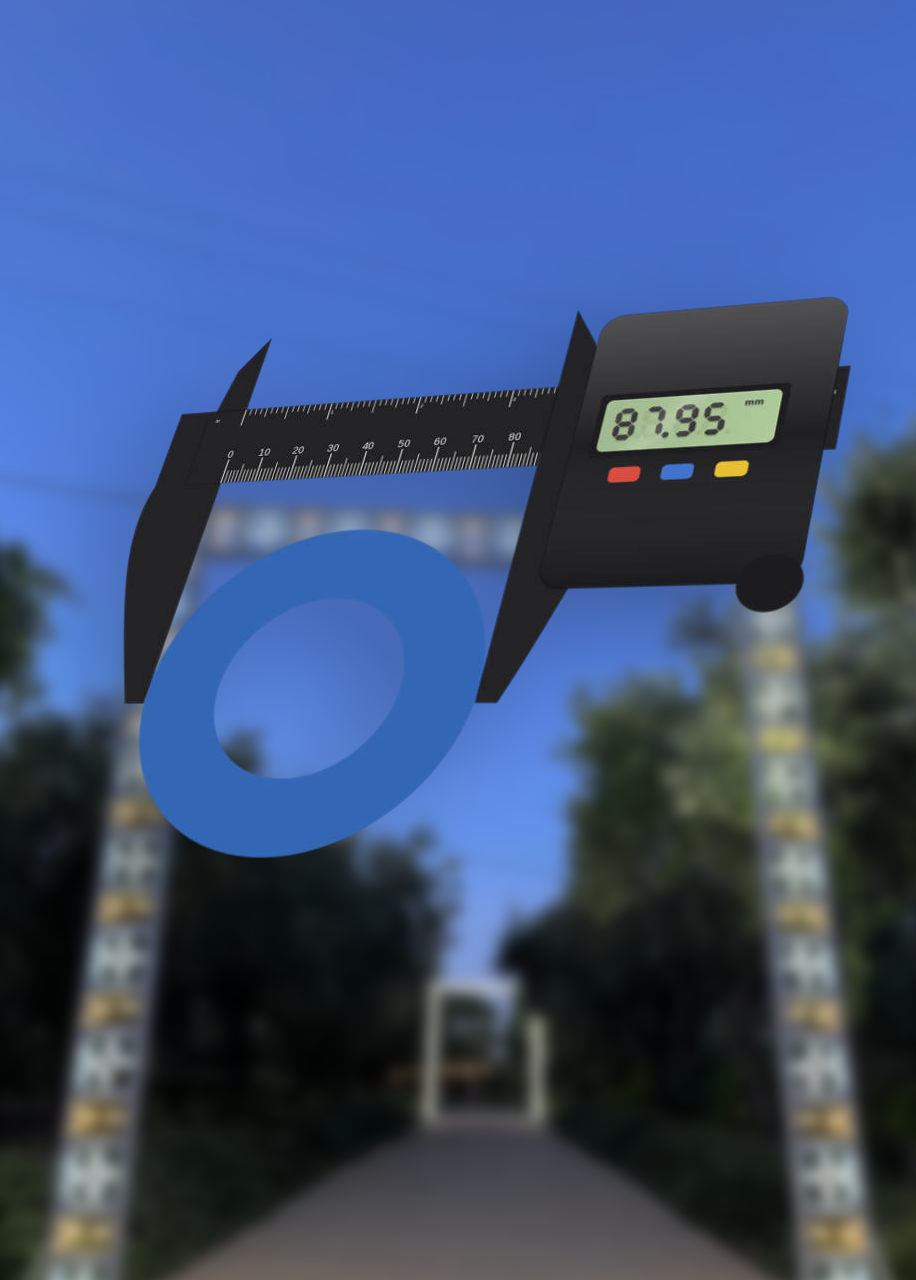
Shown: mm 87.95
